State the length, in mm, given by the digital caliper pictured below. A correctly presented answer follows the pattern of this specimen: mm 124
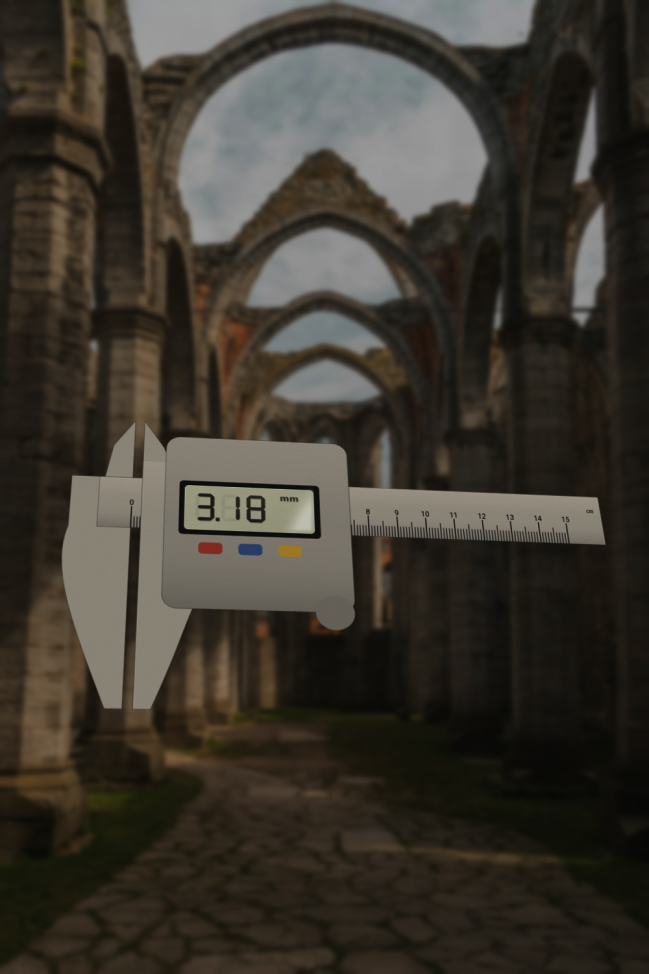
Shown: mm 3.18
